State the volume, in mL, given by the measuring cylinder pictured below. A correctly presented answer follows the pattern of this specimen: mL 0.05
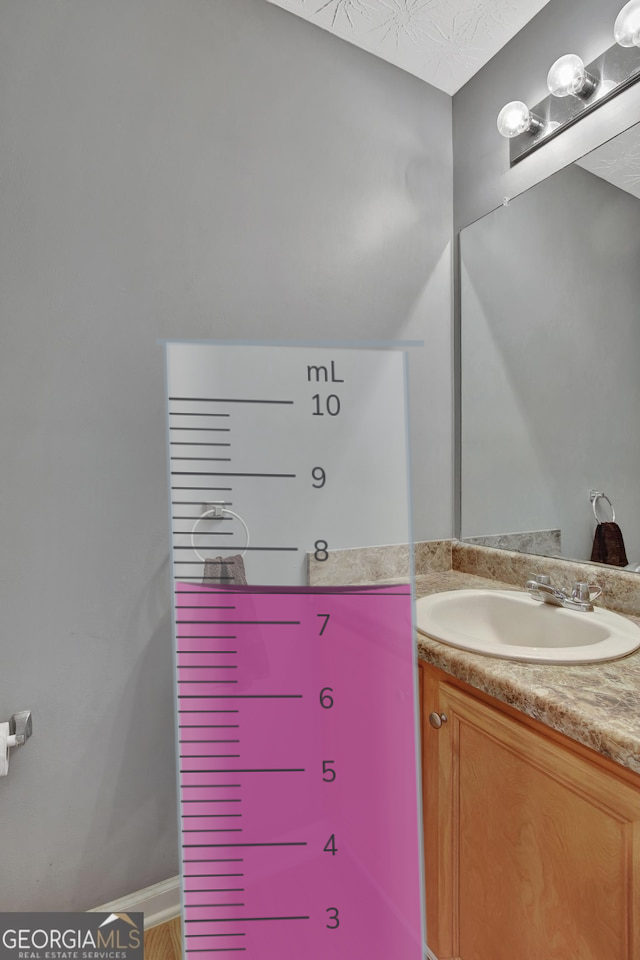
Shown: mL 7.4
